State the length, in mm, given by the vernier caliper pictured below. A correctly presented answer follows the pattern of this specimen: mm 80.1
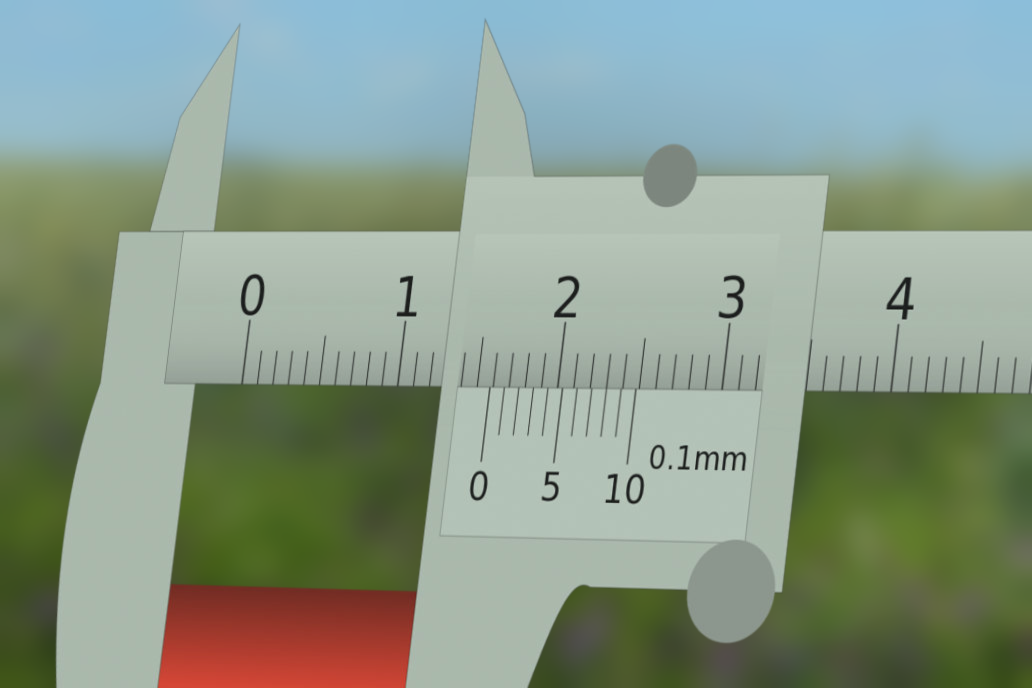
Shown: mm 15.8
